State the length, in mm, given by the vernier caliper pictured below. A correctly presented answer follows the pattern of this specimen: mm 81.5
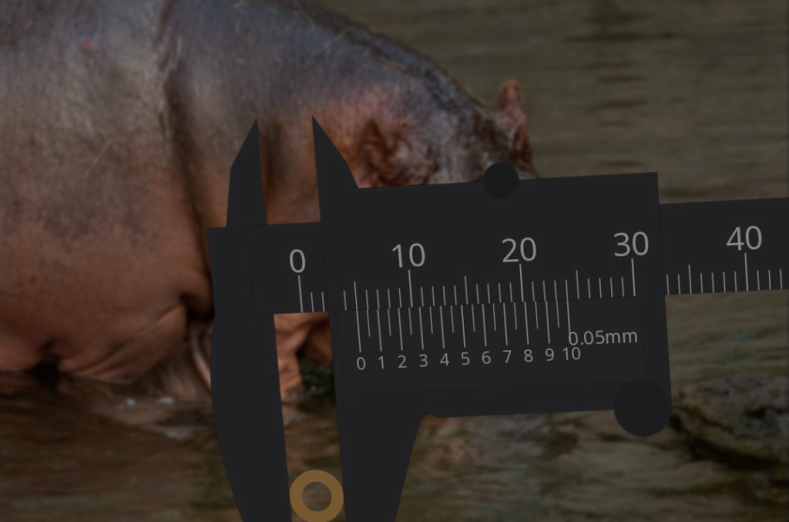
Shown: mm 5.0
